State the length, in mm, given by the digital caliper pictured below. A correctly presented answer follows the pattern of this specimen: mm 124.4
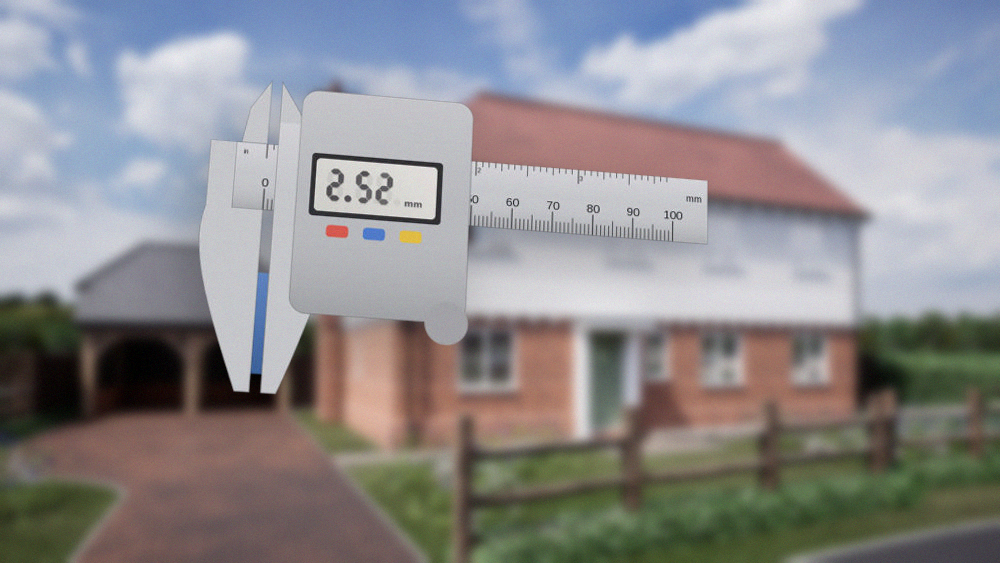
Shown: mm 2.52
